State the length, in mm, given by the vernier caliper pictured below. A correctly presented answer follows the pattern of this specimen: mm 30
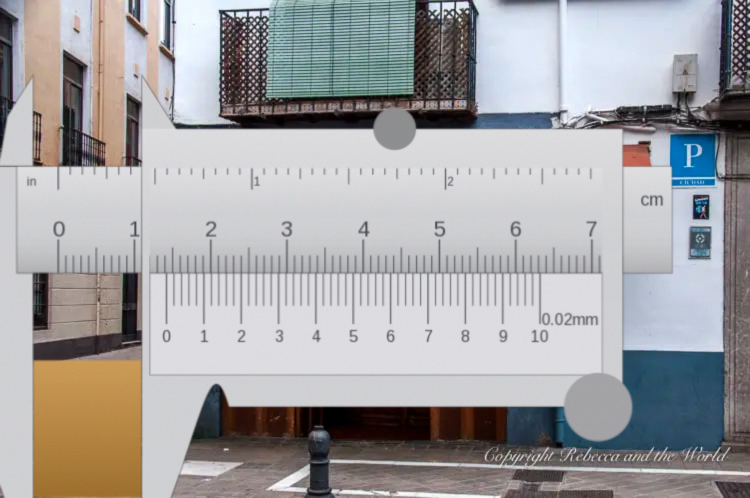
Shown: mm 14.2
